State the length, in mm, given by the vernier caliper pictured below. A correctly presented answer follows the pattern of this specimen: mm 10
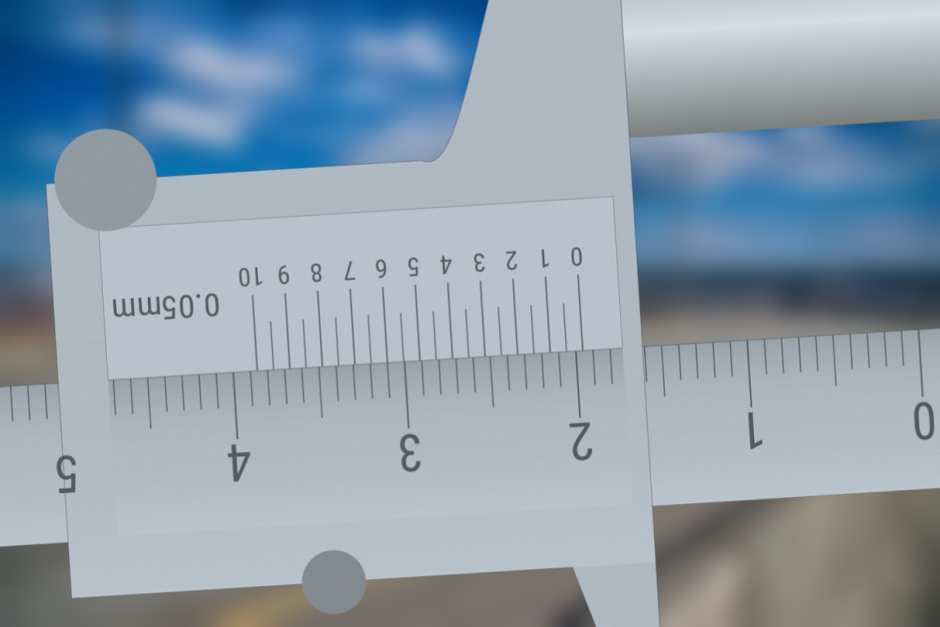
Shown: mm 19.6
